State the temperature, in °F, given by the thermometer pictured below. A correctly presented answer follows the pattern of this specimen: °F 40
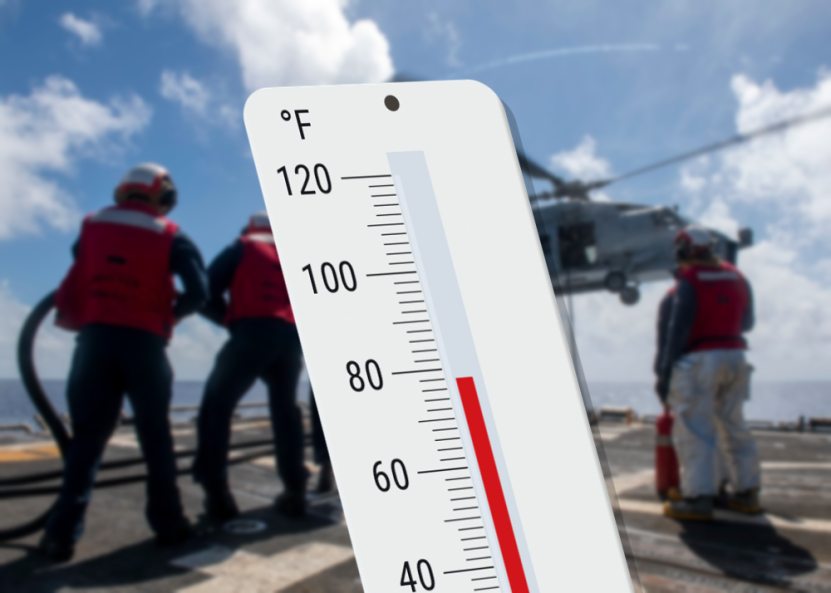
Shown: °F 78
